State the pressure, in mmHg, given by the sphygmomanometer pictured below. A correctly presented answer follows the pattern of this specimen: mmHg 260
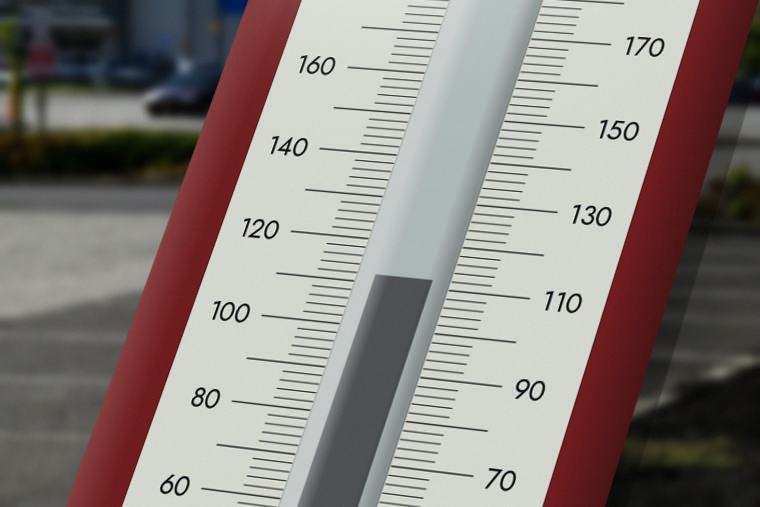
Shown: mmHg 112
